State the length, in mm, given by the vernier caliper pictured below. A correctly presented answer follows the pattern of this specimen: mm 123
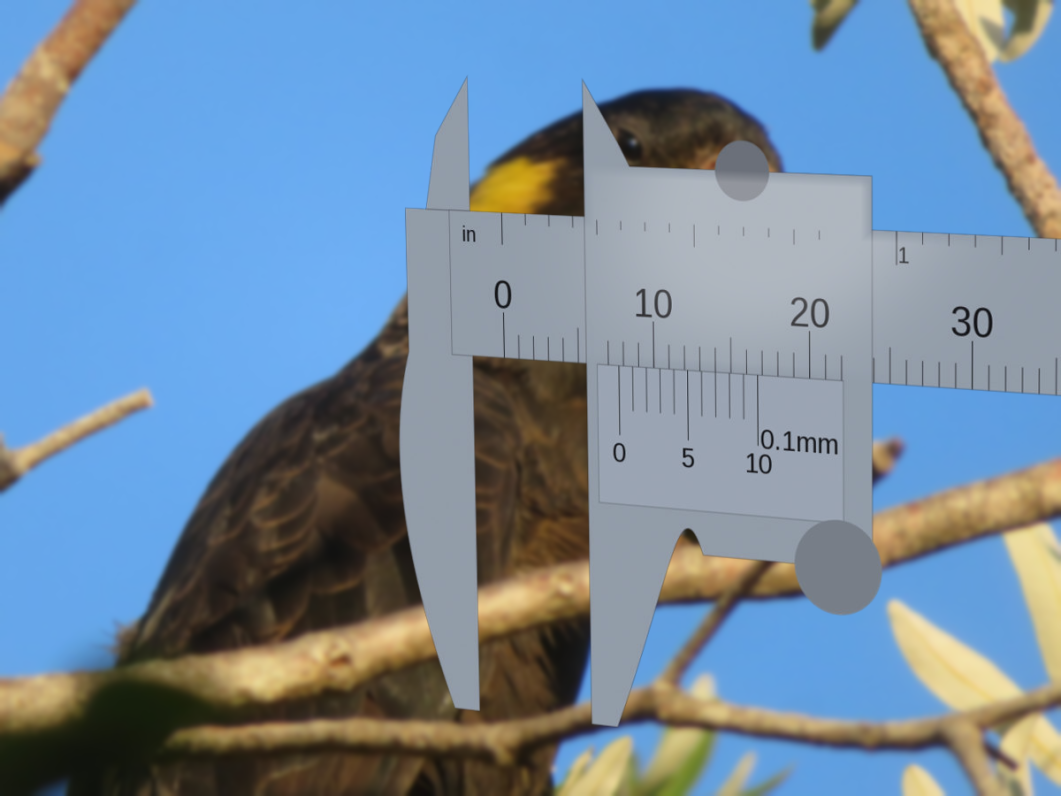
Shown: mm 7.7
